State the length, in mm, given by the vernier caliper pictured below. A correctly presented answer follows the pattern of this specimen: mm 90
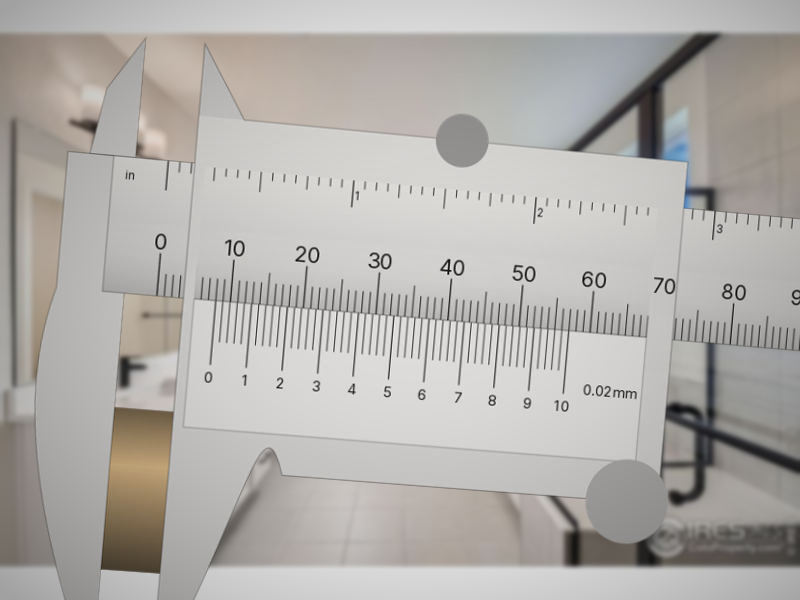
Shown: mm 8.0
